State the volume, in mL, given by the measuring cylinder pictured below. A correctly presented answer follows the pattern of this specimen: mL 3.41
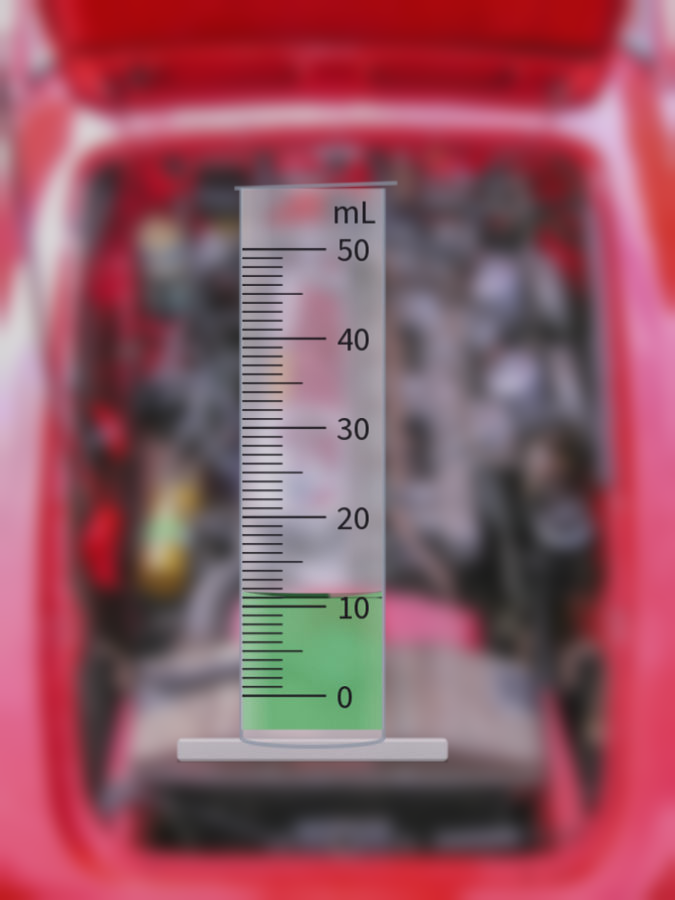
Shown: mL 11
